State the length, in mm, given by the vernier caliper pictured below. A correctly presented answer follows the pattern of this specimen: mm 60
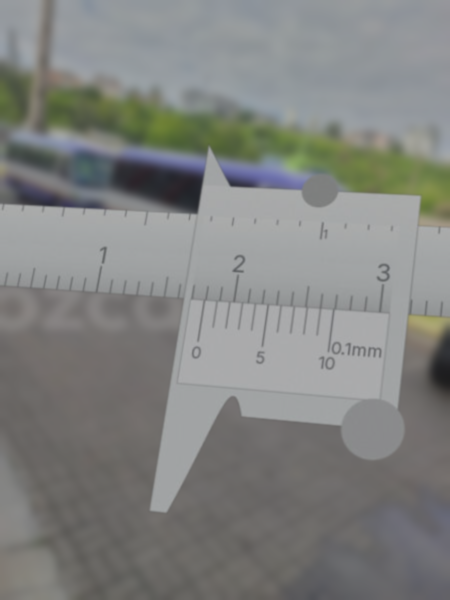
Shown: mm 17.9
